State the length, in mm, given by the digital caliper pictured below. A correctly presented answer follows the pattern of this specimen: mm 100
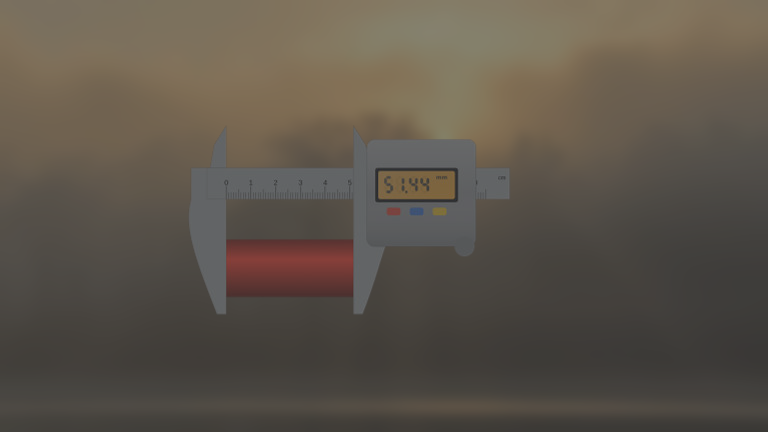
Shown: mm 51.44
